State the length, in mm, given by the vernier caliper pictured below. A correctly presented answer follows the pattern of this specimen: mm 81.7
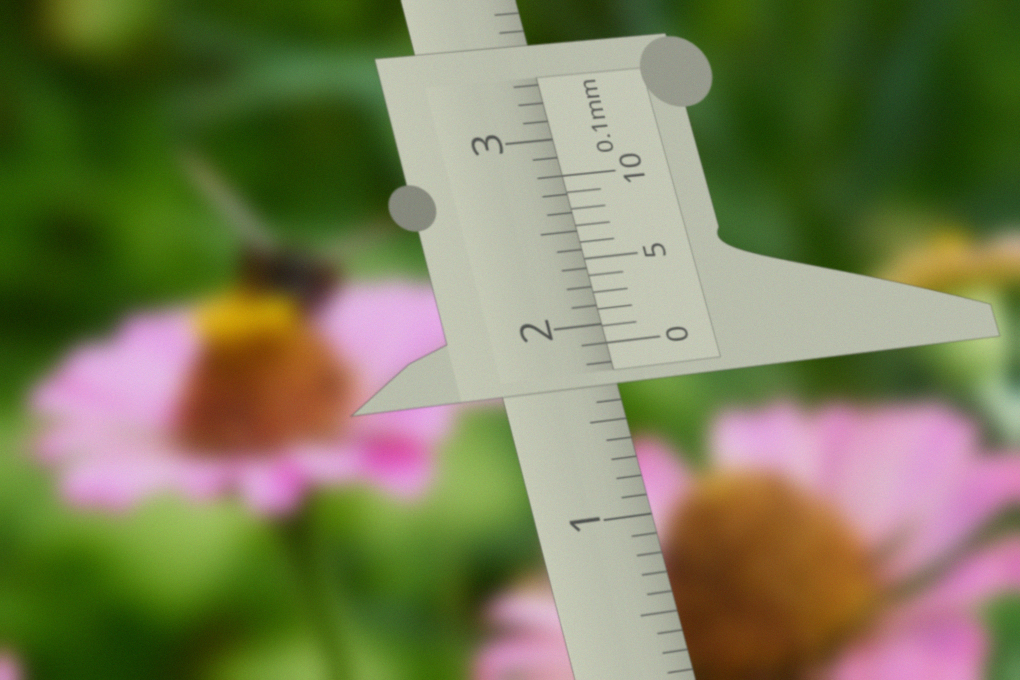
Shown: mm 19.0
